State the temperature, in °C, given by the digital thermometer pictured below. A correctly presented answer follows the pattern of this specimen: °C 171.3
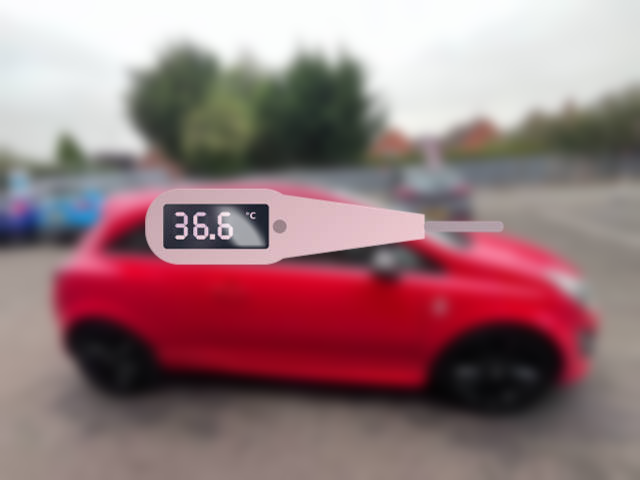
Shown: °C 36.6
